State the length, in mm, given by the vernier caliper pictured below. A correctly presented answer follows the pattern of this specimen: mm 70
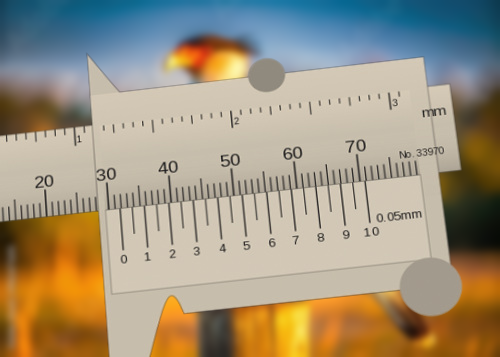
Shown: mm 31.8
